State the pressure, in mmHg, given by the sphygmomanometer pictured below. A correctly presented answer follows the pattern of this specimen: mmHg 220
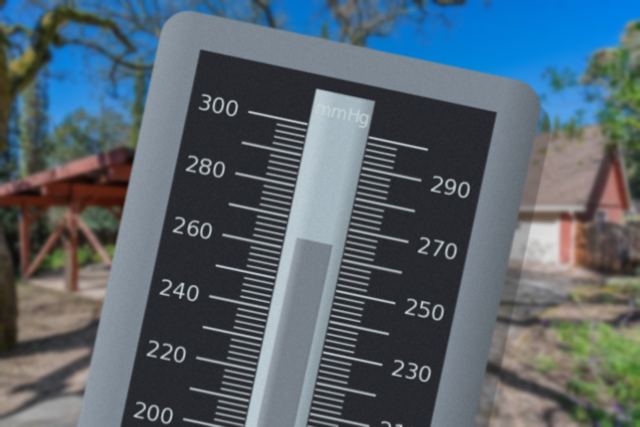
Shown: mmHg 264
